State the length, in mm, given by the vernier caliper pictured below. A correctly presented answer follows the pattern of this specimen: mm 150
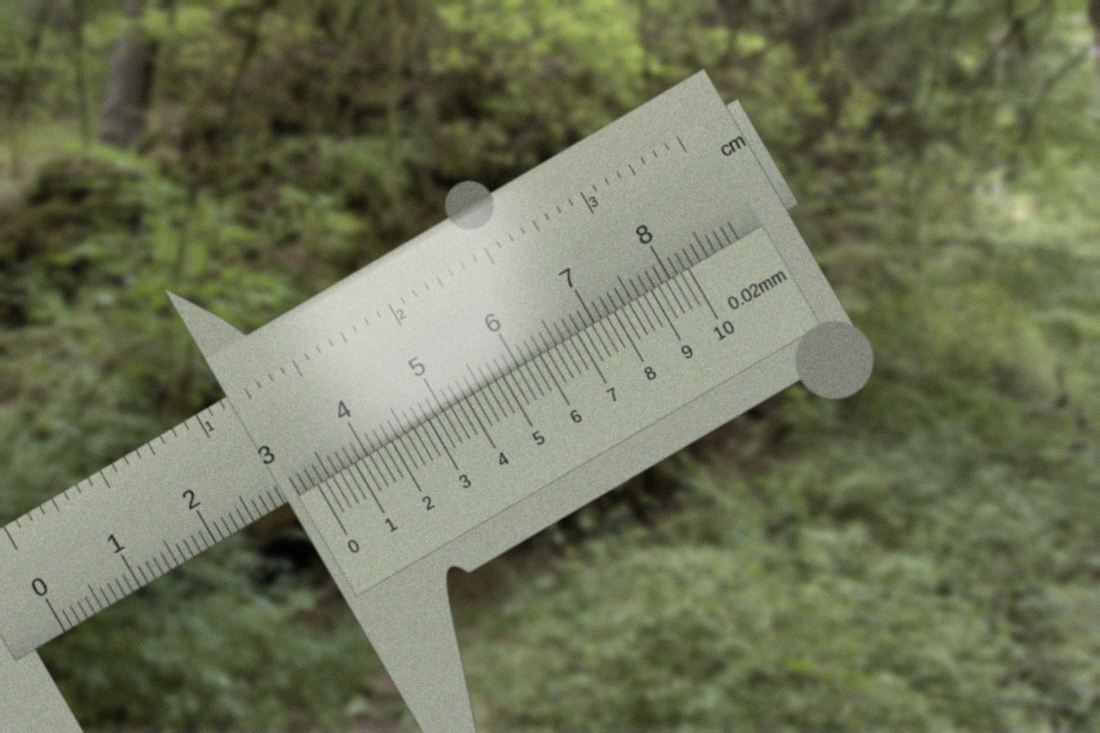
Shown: mm 33.4
